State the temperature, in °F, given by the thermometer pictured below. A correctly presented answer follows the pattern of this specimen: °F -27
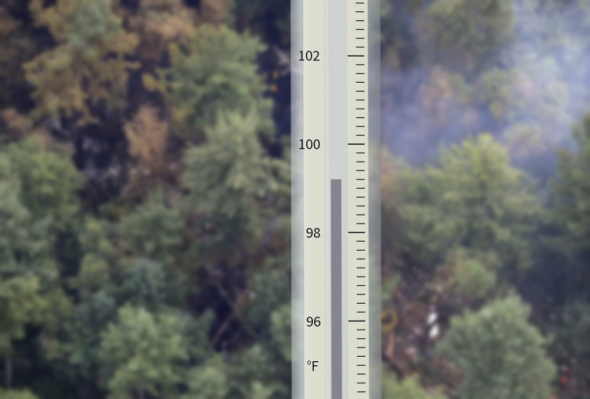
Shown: °F 99.2
